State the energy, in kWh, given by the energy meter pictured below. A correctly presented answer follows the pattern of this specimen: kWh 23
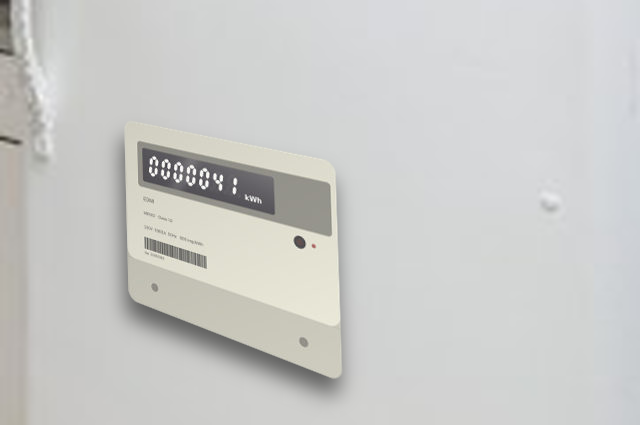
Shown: kWh 41
